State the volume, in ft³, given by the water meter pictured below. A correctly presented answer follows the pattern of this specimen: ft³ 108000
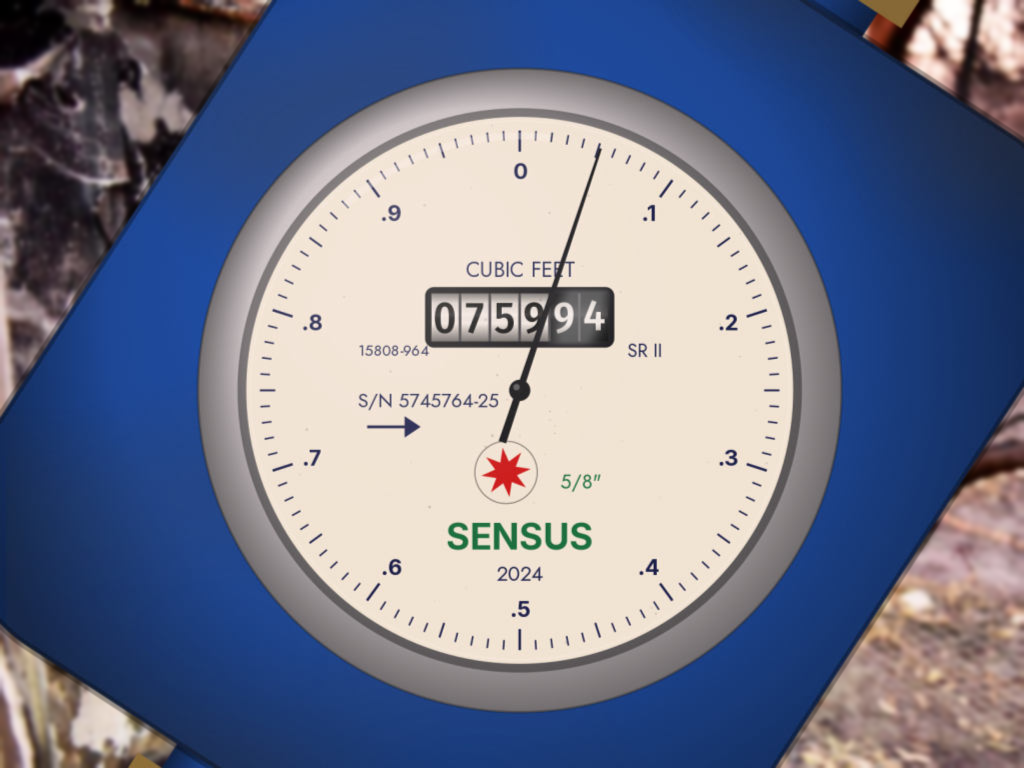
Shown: ft³ 75994.05
